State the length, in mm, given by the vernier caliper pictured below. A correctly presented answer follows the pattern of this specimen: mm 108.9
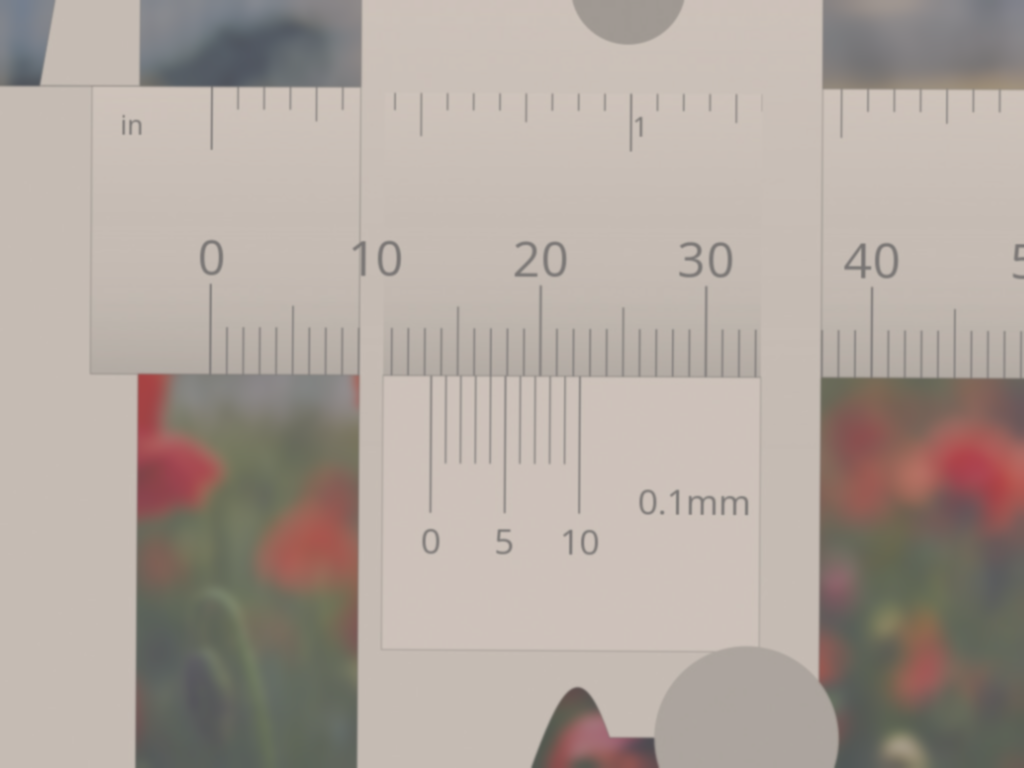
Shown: mm 13.4
